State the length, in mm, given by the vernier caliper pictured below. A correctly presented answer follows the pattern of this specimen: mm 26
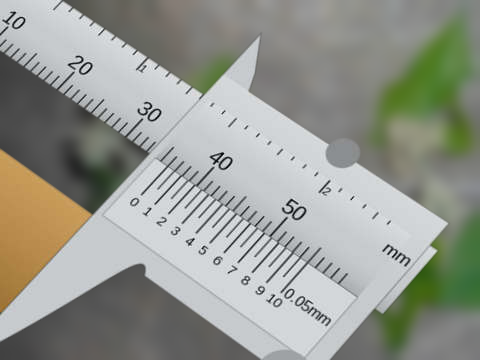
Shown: mm 36.0
